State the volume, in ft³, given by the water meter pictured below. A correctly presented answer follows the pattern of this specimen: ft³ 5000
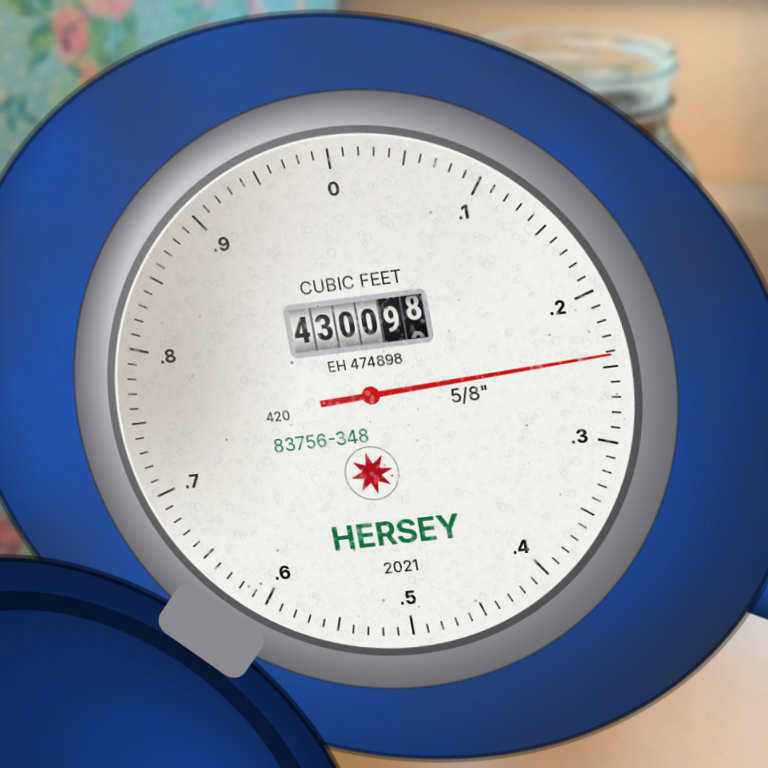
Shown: ft³ 430098.24
